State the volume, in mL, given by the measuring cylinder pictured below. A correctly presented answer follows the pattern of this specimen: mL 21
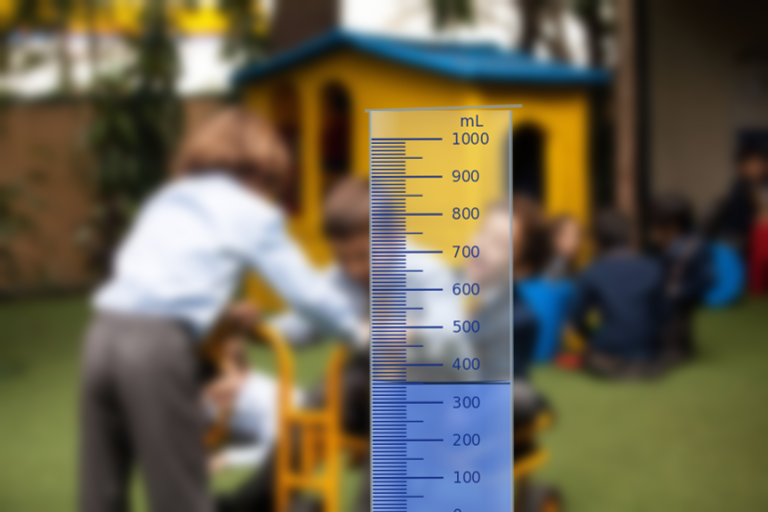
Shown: mL 350
